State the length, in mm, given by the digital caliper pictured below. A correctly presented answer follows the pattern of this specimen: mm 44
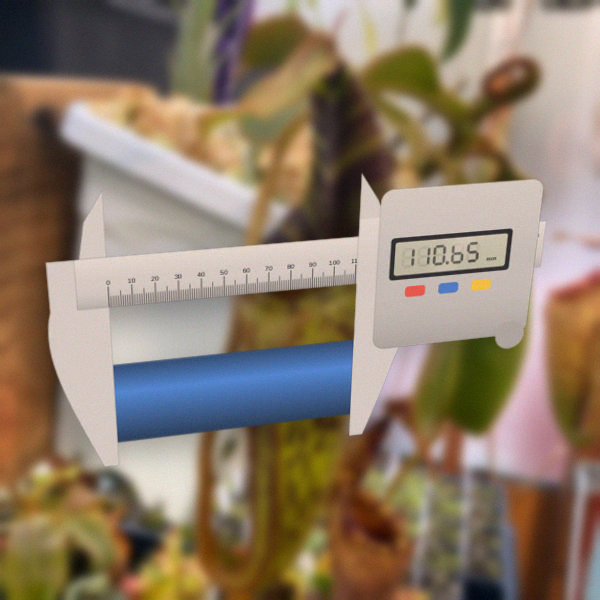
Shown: mm 110.65
